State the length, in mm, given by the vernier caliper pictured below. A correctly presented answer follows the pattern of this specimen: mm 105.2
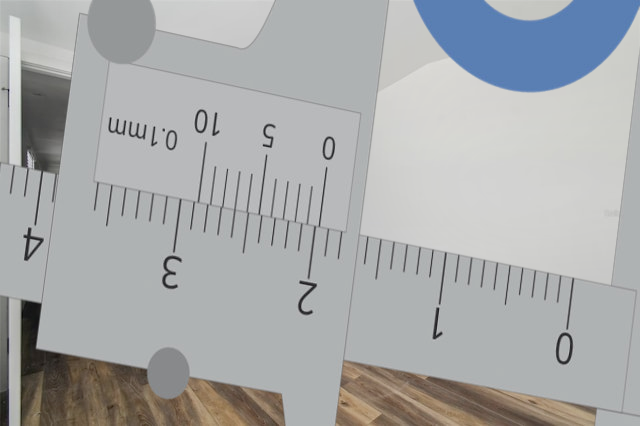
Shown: mm 19.7
